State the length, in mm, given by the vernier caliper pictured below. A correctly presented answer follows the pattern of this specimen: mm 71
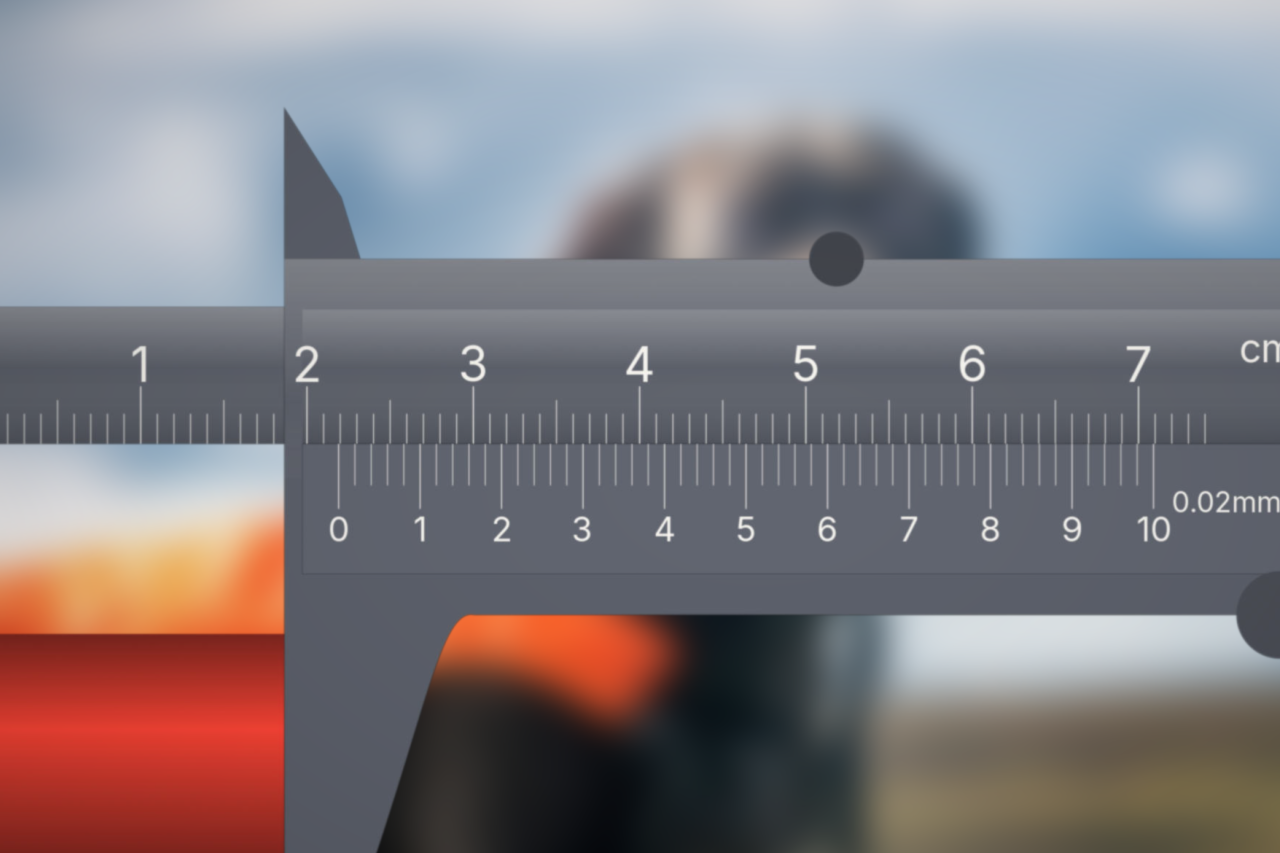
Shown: mm 21.9
